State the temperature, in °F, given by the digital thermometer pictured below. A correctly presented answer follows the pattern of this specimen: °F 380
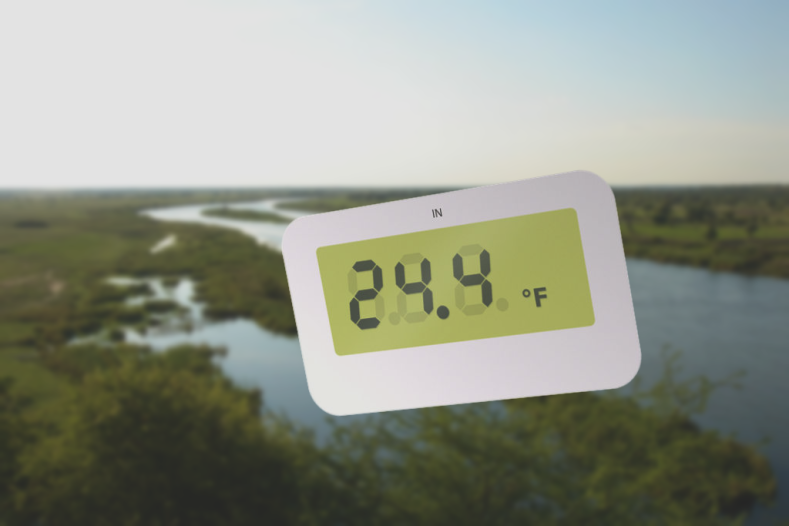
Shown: °F 24.4
